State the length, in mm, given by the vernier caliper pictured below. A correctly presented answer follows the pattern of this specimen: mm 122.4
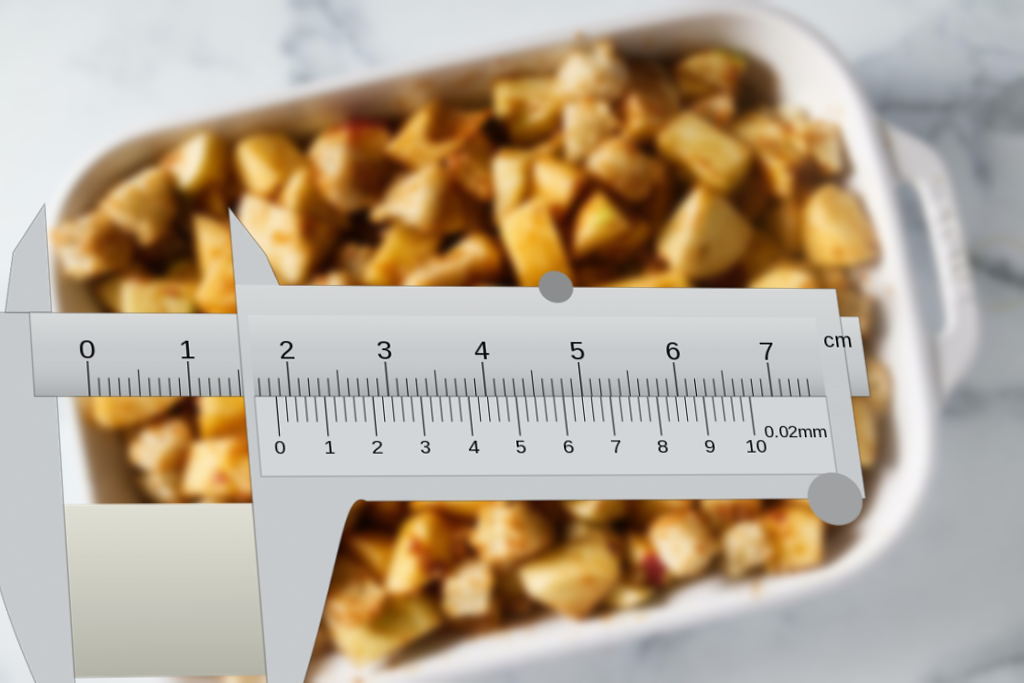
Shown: mm 18.6
